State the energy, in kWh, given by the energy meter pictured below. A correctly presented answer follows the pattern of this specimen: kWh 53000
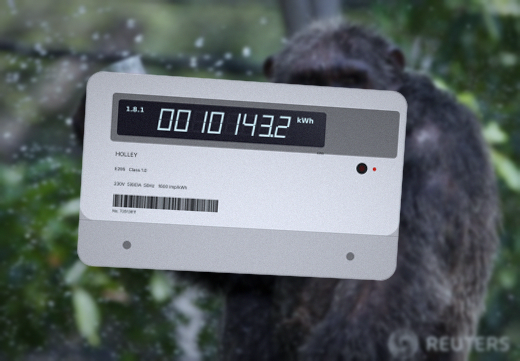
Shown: kWh 10143.2
